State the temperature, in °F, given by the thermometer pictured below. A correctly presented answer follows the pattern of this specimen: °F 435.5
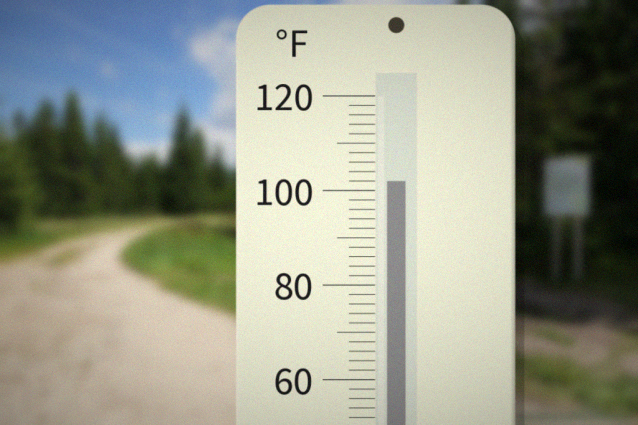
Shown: °F 102
